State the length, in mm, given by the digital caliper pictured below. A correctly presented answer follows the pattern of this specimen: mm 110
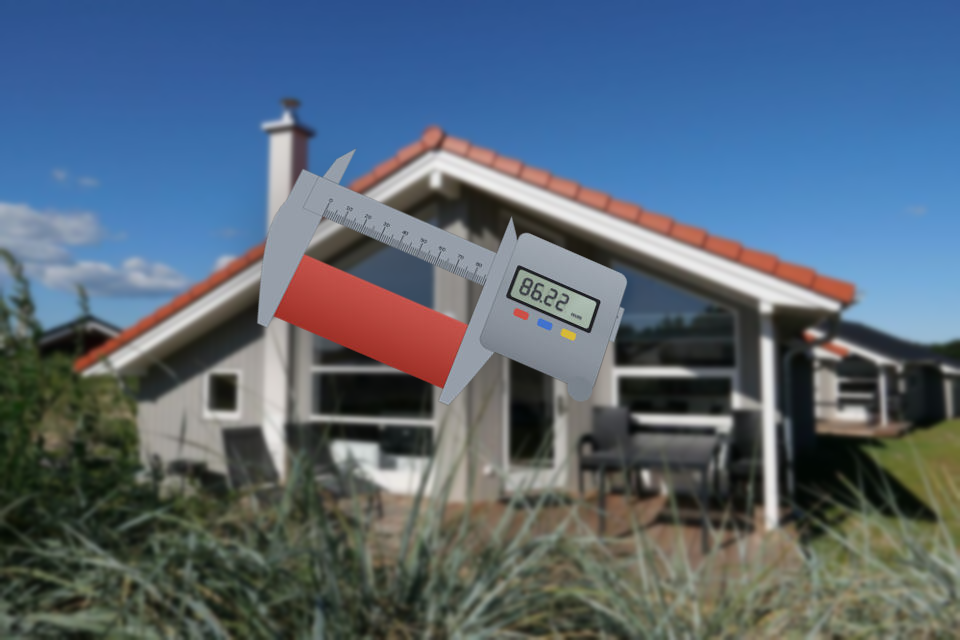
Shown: mm 86.22
